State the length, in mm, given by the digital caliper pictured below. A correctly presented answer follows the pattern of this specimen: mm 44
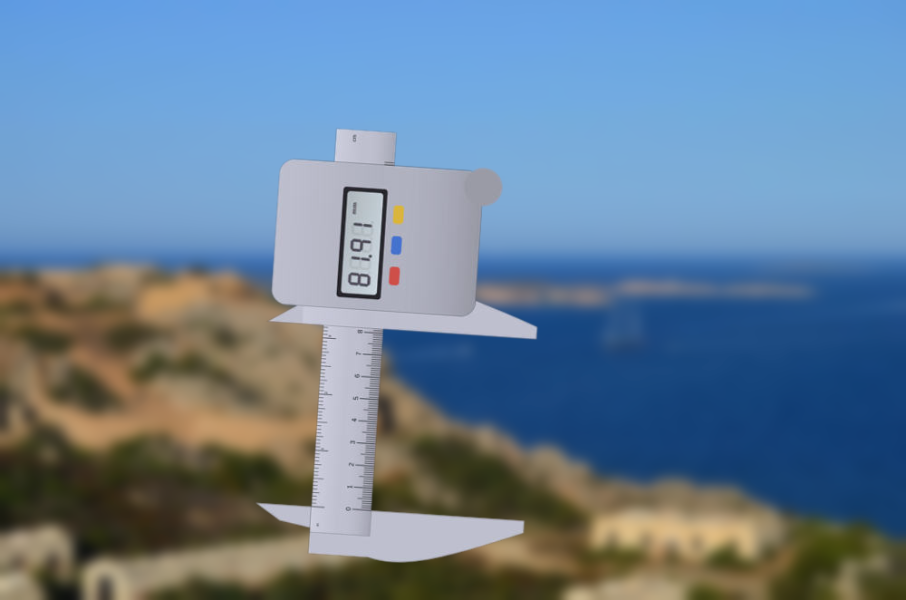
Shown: mm 81.91
